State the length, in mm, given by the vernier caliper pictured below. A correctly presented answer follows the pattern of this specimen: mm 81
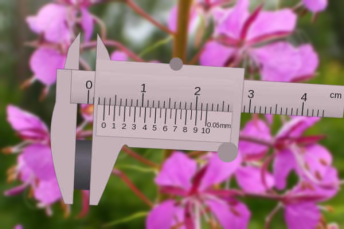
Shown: mm 3.0
